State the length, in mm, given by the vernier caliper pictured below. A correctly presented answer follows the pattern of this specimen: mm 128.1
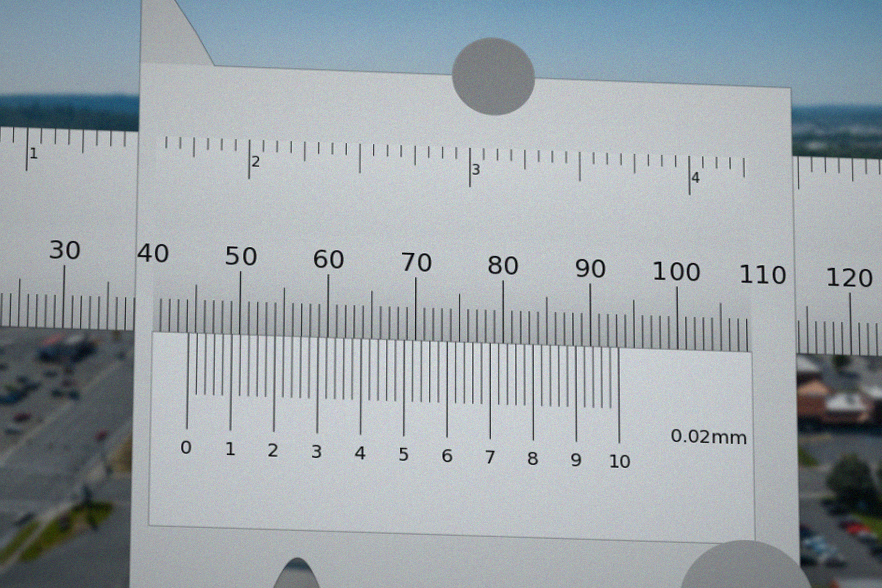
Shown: mm 44.2
